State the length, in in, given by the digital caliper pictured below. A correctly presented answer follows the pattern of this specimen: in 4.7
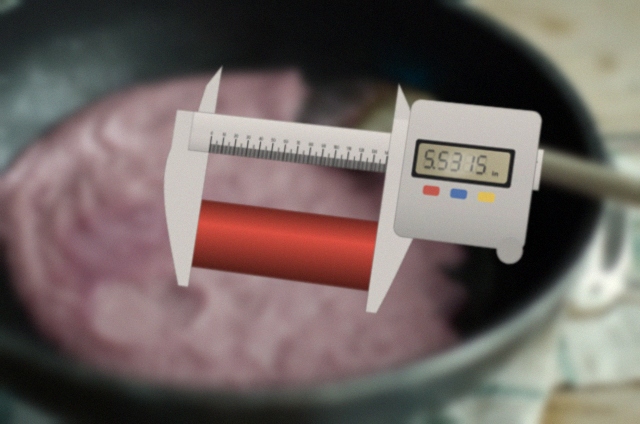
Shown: in 5.5315
